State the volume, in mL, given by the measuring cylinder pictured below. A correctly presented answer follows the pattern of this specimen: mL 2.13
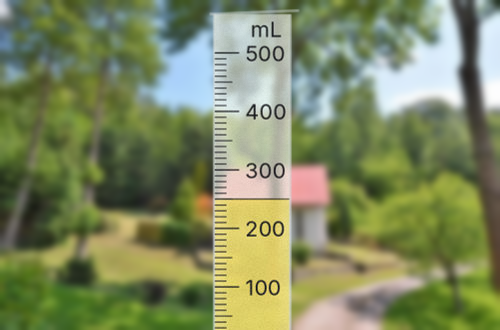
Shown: mL 250
